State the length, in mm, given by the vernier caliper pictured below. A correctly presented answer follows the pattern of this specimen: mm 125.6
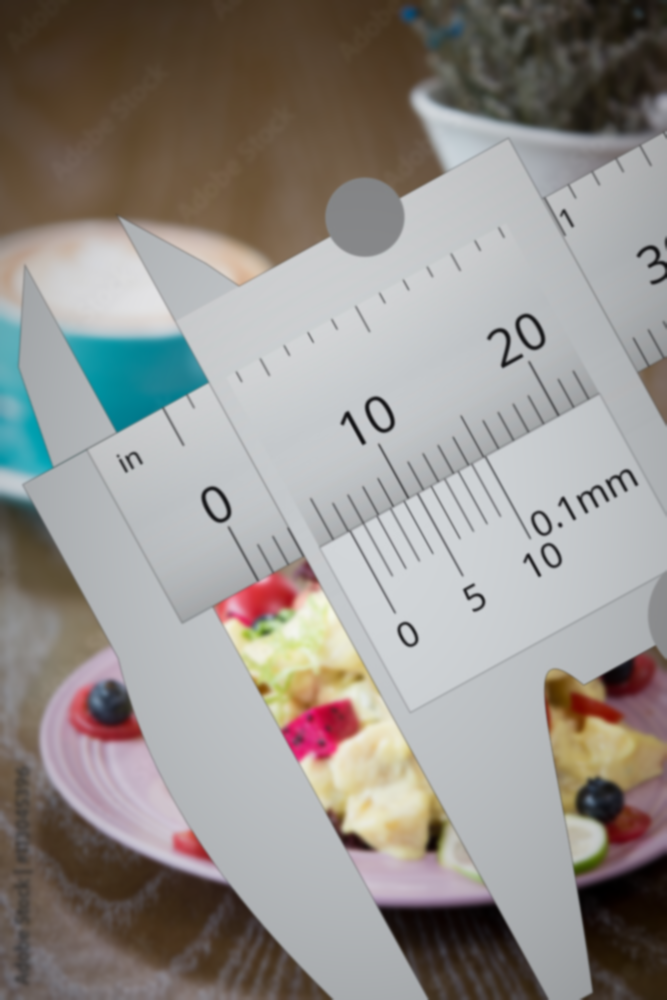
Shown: mm 6.1
